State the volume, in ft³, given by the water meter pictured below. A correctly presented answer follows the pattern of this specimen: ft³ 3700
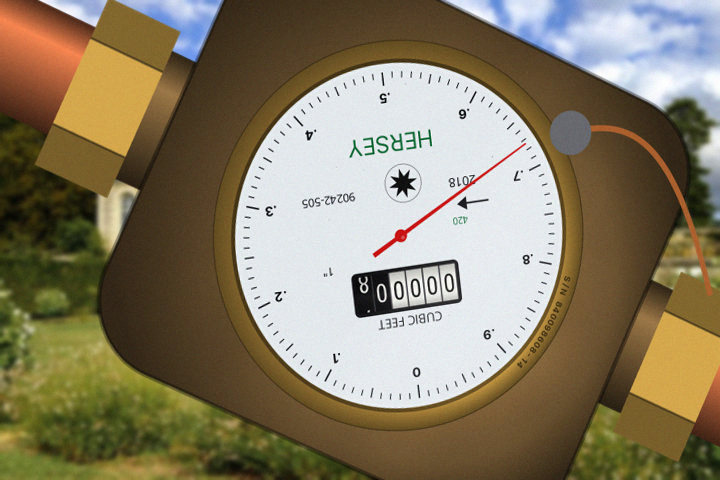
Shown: ft³ 7.67
